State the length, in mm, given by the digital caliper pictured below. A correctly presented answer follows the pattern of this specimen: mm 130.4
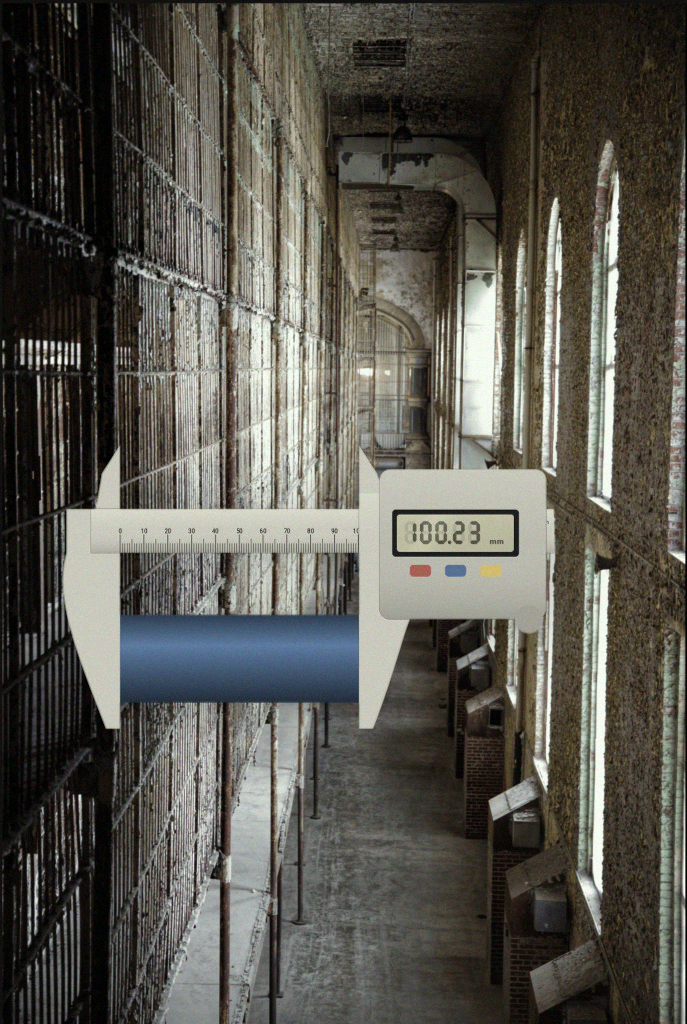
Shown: mm 100.23
